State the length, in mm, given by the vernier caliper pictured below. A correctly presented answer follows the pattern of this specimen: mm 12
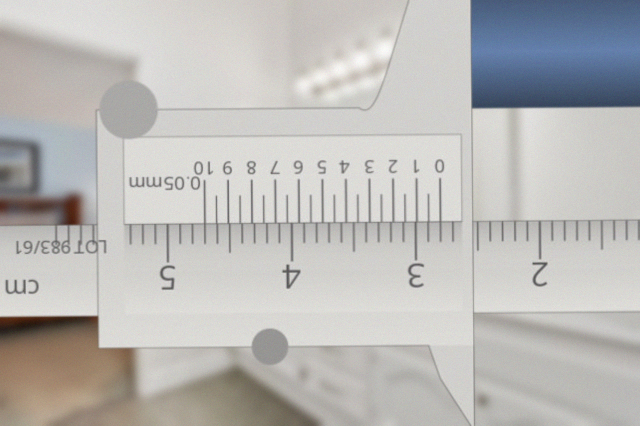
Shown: mm 28.0
